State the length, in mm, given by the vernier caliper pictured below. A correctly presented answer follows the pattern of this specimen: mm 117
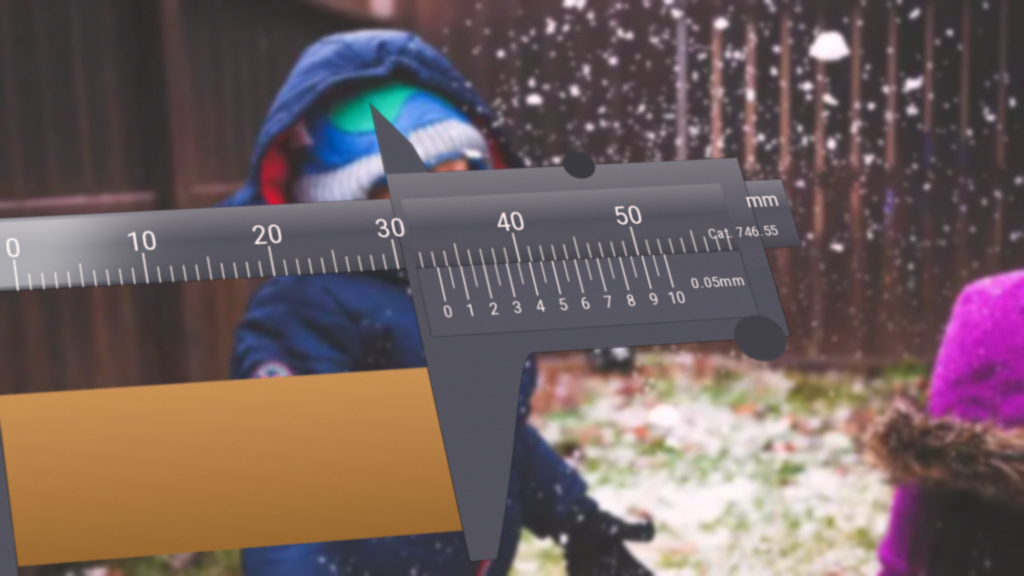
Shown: mm 33.2
